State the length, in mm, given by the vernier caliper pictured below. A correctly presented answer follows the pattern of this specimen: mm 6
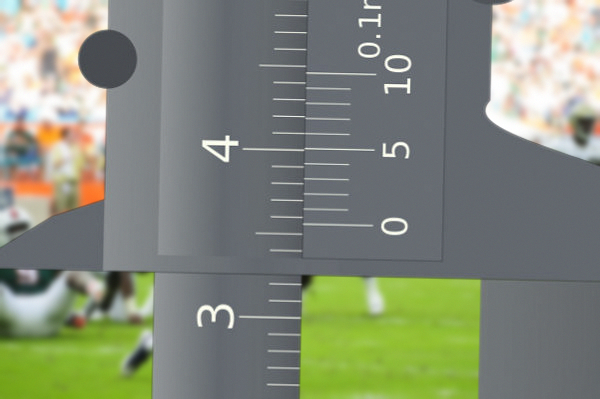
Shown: mm 35.6
